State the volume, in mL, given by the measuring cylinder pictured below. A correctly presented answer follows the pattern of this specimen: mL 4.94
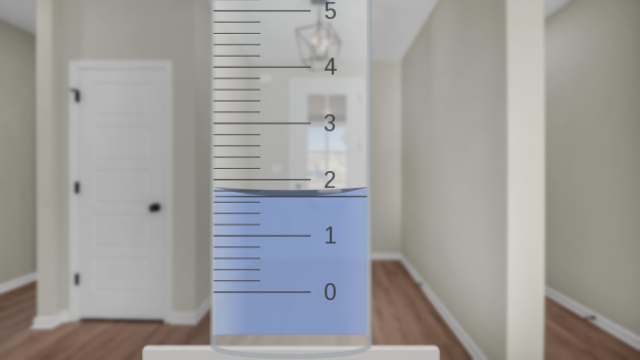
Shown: mL 1.7
